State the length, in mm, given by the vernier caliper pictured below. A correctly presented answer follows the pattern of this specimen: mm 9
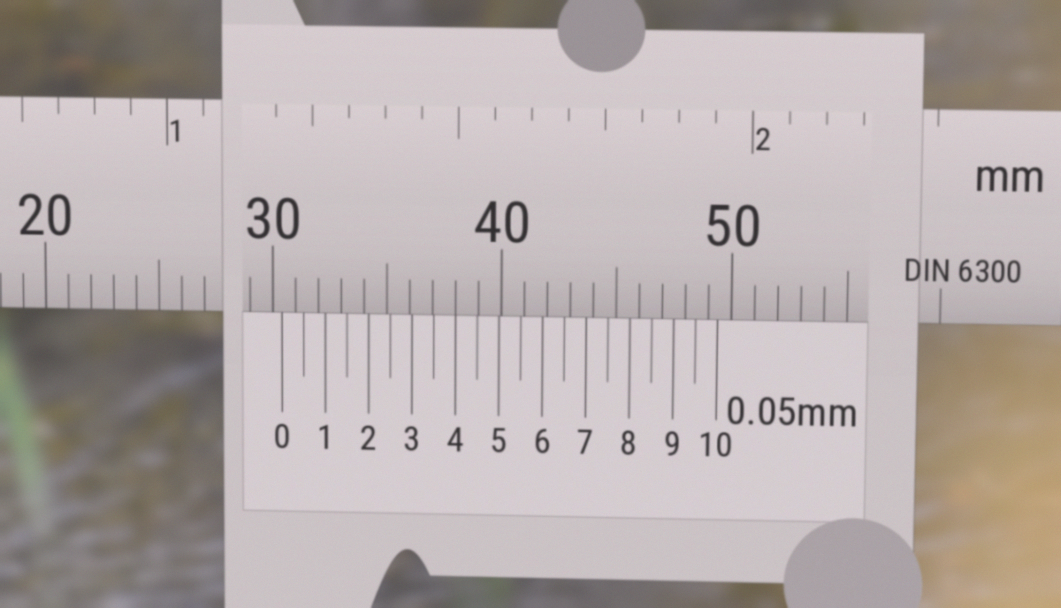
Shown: mm 30.4
